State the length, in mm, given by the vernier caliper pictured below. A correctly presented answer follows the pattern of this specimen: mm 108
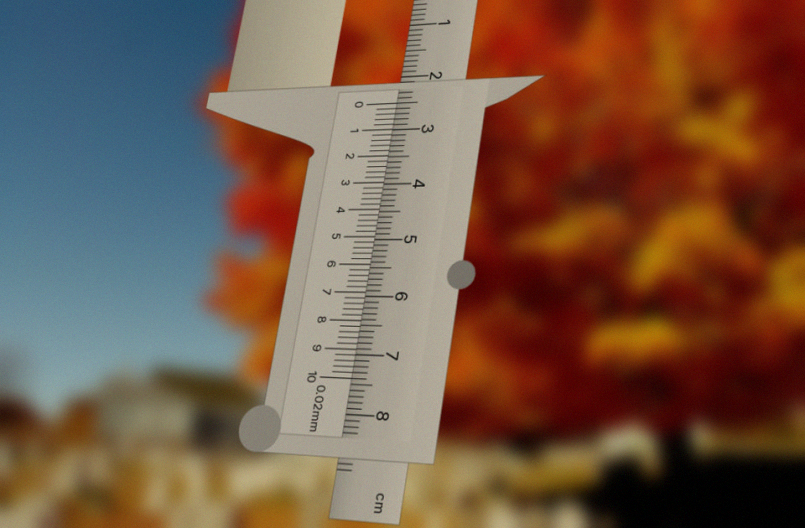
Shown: mm 25.0
